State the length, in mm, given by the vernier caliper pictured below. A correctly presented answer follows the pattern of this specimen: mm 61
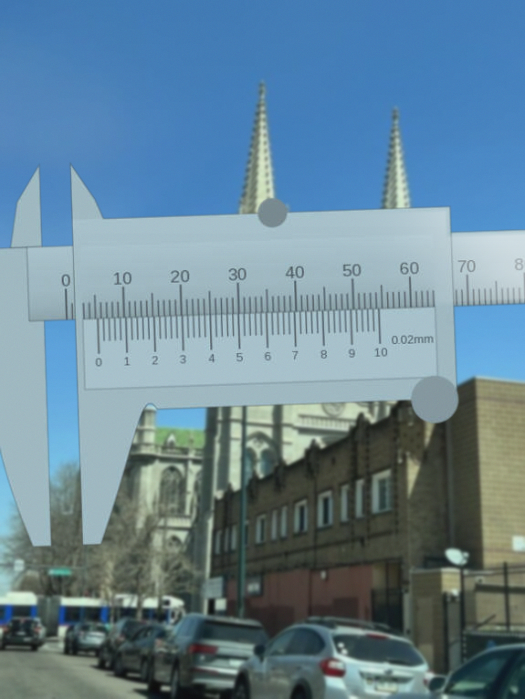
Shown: mm 5.4
